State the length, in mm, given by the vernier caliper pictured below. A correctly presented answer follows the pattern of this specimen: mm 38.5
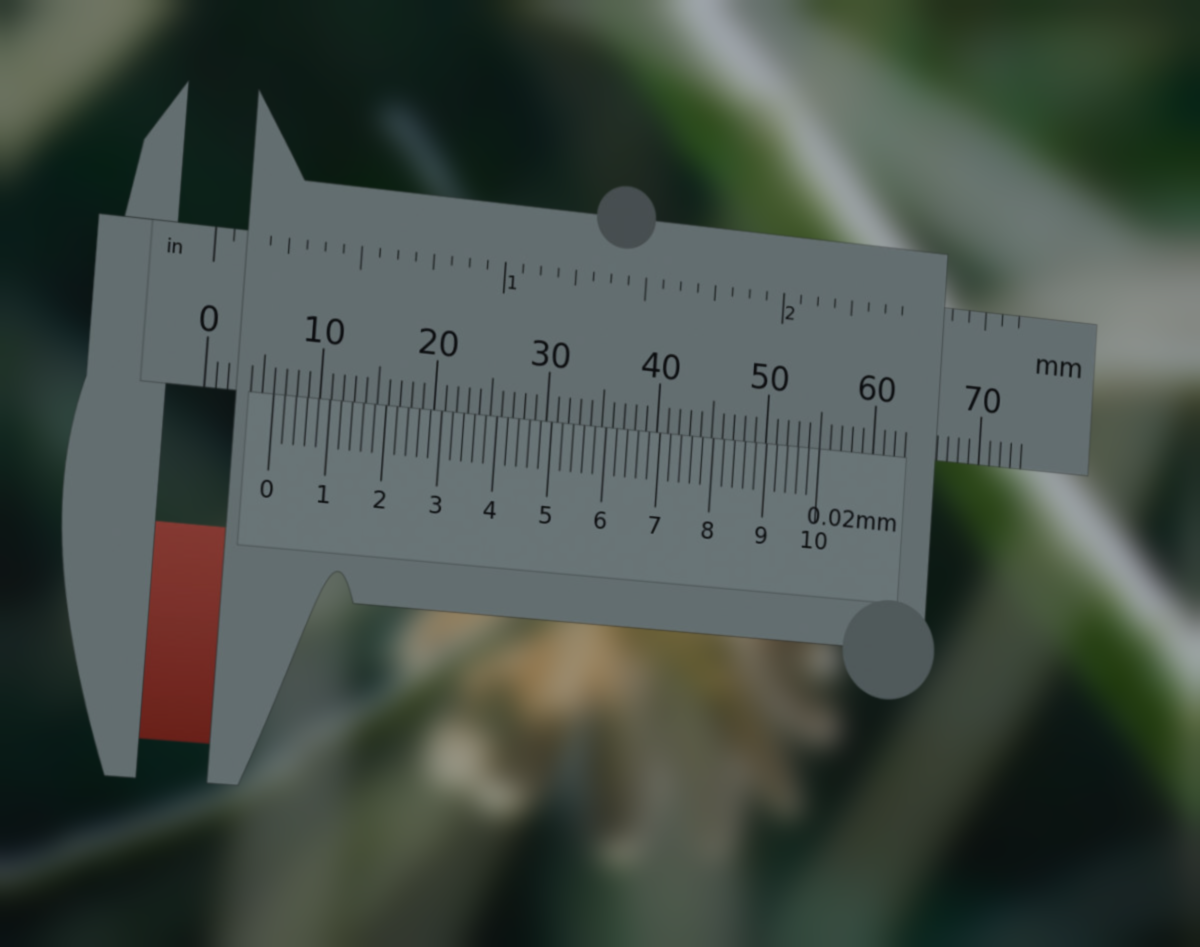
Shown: mm 6.0
